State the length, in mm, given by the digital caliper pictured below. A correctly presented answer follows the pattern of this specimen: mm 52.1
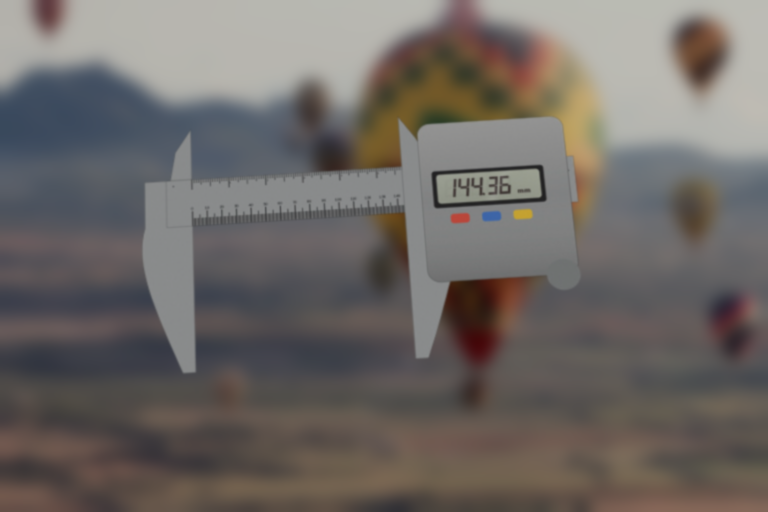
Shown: mm 144.36
